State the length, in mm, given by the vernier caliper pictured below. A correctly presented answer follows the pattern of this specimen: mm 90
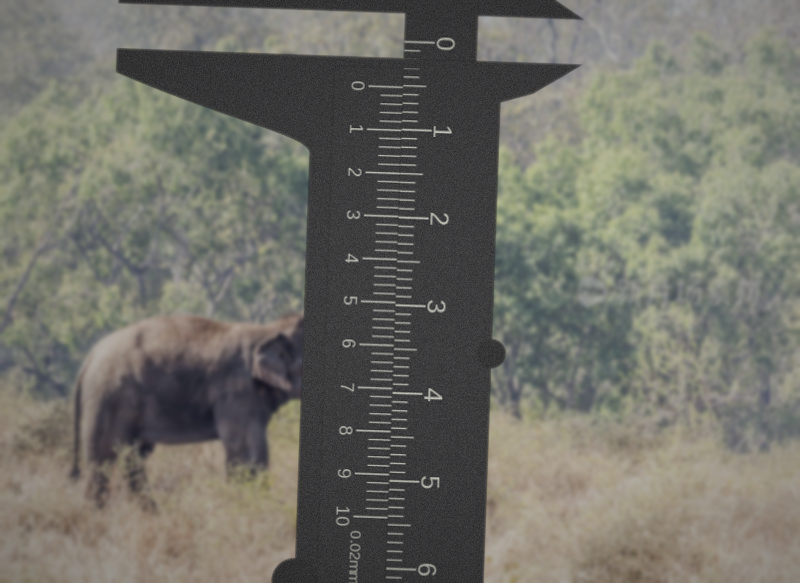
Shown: mm 5.2
